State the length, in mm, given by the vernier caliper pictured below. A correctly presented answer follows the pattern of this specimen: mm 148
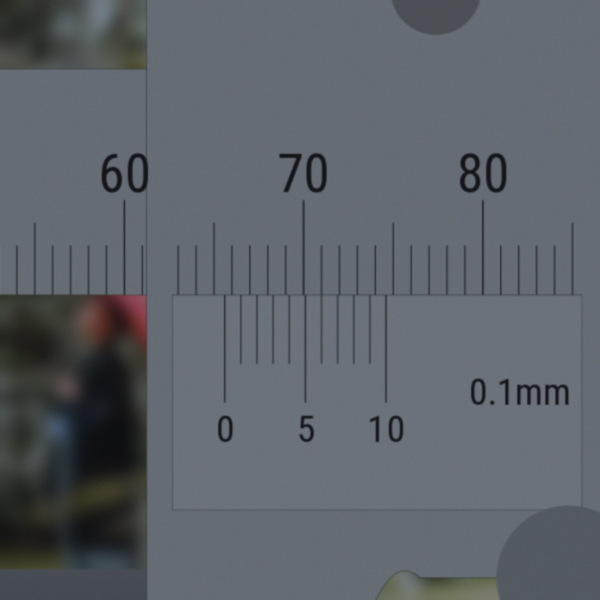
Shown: mm 65.6
